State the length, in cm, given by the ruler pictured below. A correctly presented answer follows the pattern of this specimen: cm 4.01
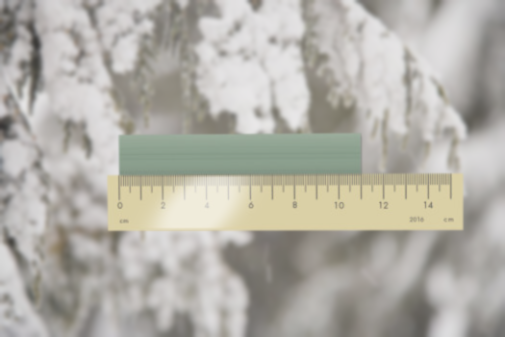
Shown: cm 11
